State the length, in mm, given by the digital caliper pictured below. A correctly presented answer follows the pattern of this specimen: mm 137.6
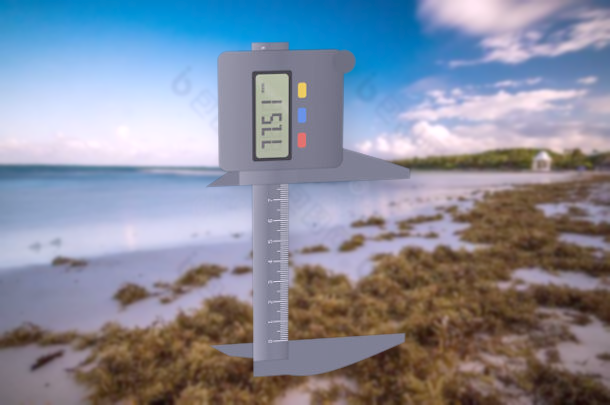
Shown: mm 77.51
